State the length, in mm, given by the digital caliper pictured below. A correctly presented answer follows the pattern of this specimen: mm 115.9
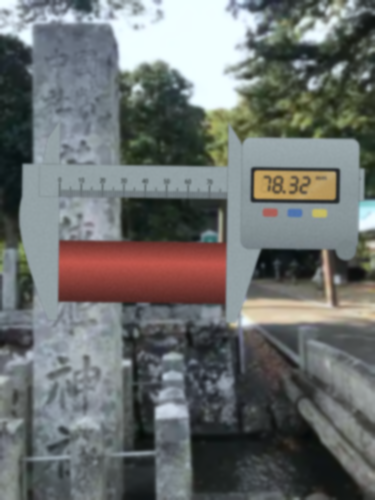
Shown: mm 78.32
